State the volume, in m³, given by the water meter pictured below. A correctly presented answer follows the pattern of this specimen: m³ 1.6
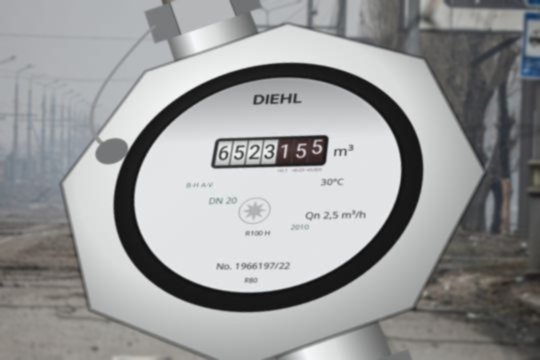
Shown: m³ 6523.155
